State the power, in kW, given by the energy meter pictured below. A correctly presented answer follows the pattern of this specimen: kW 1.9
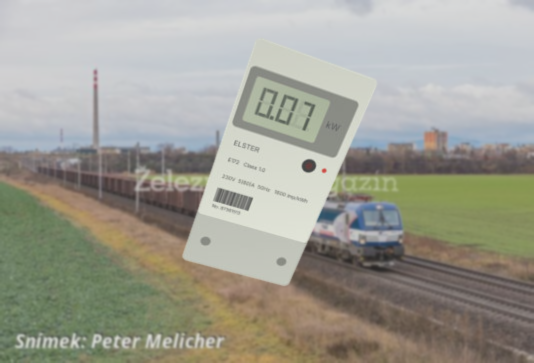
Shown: kW 0.07
